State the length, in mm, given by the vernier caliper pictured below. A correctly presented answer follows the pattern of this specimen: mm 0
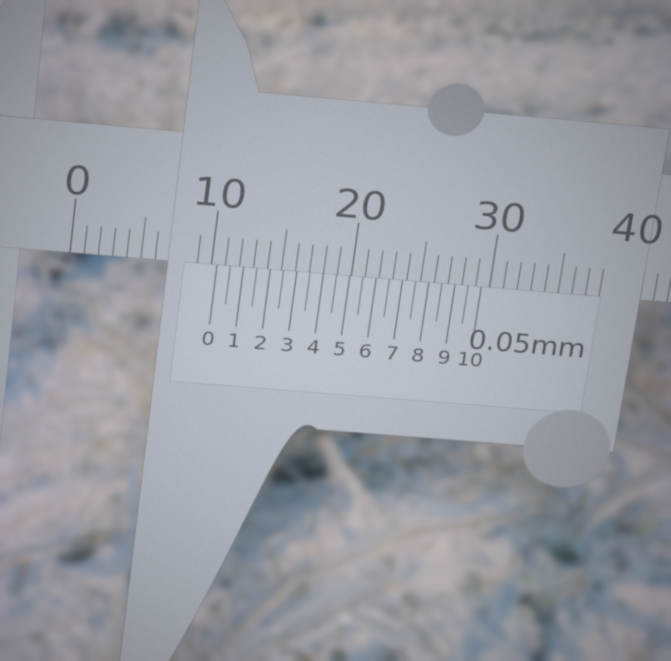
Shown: mm 10.4
